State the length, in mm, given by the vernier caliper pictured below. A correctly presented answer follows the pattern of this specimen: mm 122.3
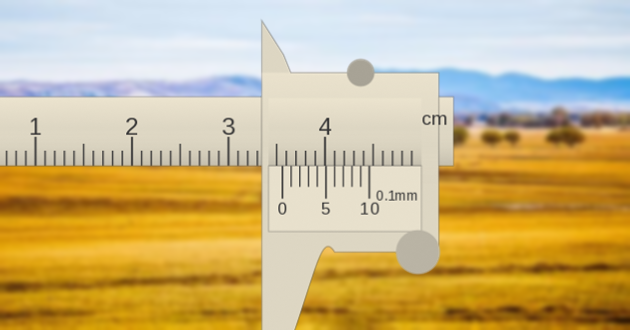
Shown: mm 35.6
